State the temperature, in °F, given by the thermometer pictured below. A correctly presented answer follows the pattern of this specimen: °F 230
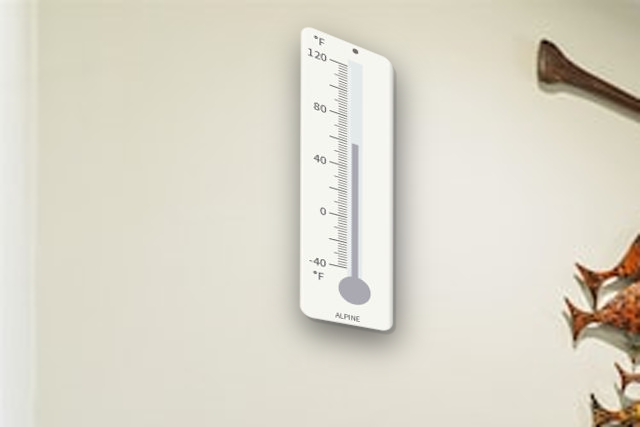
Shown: °F 60
